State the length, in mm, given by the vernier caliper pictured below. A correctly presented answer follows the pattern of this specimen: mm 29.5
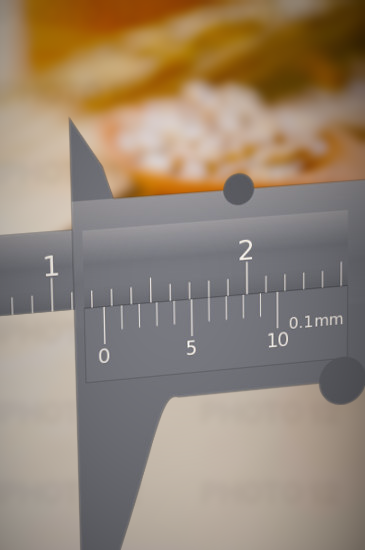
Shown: mm 12.6
